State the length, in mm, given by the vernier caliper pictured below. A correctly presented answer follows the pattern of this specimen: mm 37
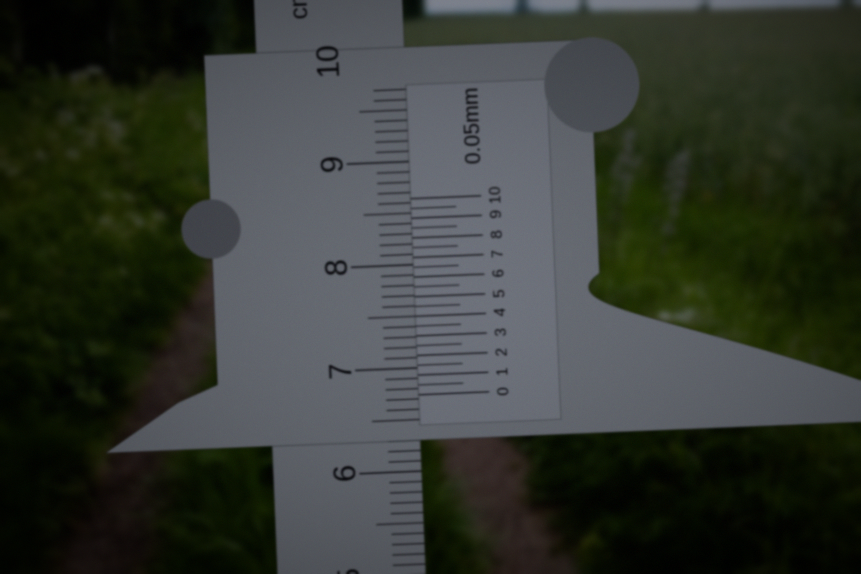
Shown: mm 67.4
